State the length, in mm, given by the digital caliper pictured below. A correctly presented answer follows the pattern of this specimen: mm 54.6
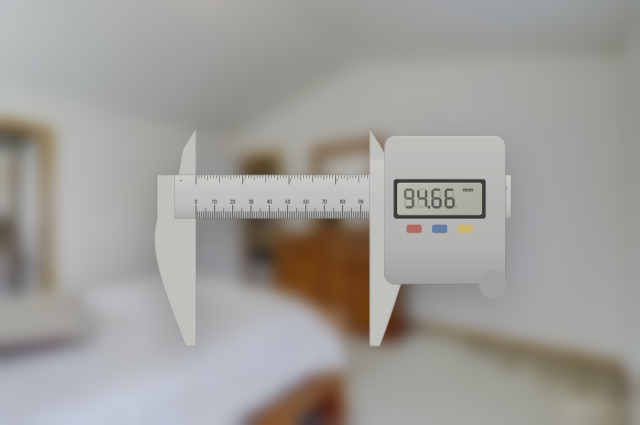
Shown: mm 94.66
